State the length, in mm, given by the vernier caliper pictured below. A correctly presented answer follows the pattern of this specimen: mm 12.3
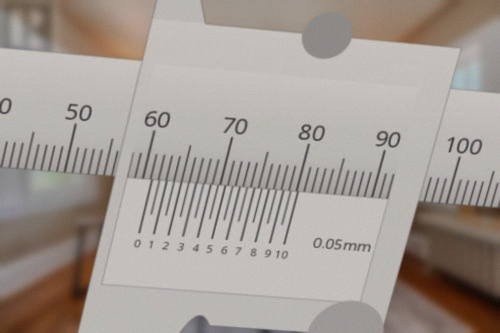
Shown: mm 61.2
